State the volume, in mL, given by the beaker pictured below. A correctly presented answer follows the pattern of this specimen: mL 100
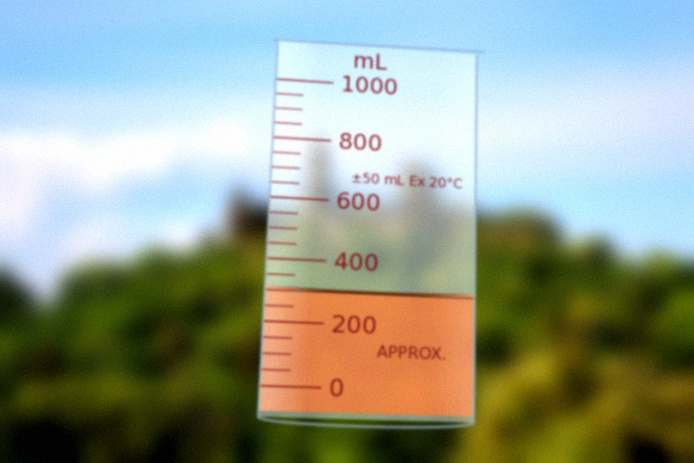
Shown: mL 300
